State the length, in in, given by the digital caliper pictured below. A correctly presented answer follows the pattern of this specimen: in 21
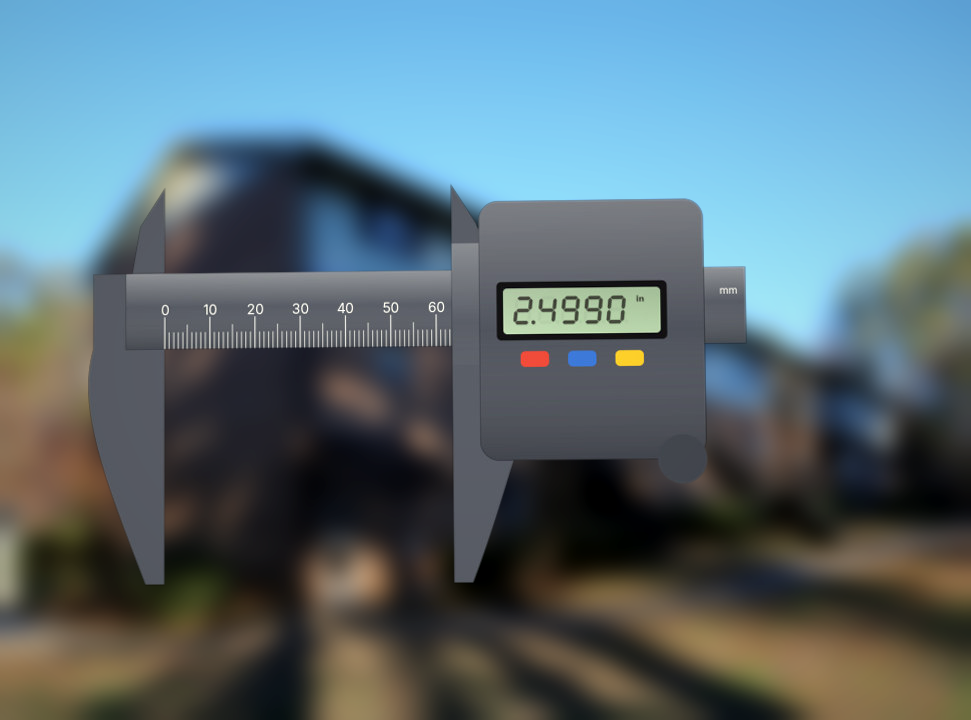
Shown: in 2.4990
